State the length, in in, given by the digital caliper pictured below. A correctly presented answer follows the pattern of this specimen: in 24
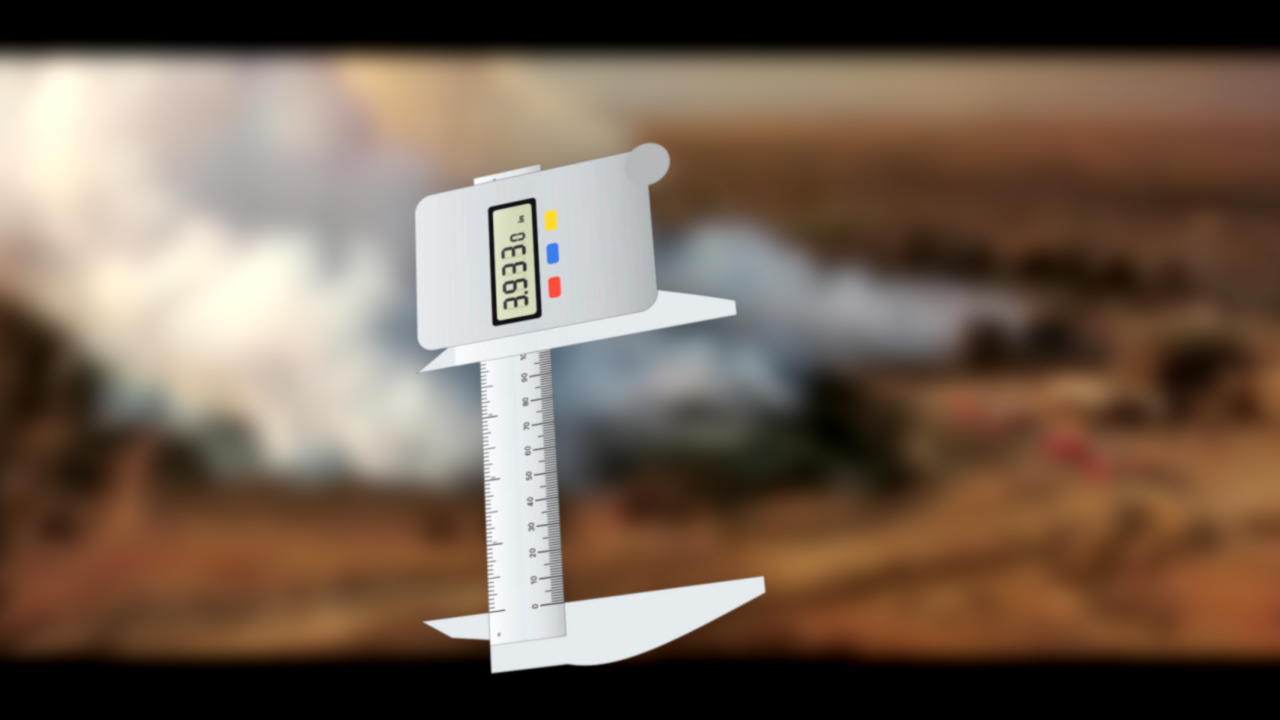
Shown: in 3.9330
